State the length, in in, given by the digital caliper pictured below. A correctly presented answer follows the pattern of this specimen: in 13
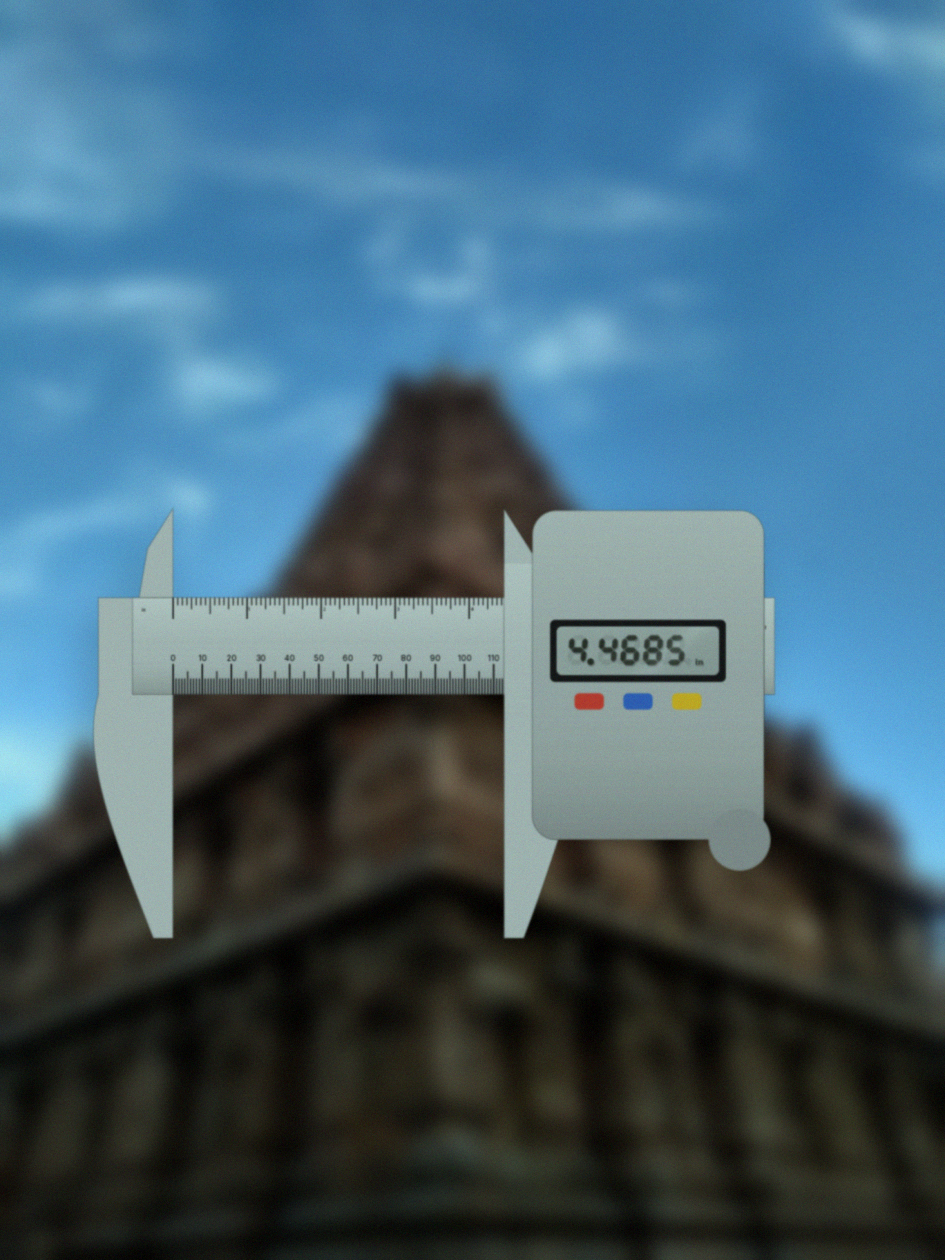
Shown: in 4.4685
